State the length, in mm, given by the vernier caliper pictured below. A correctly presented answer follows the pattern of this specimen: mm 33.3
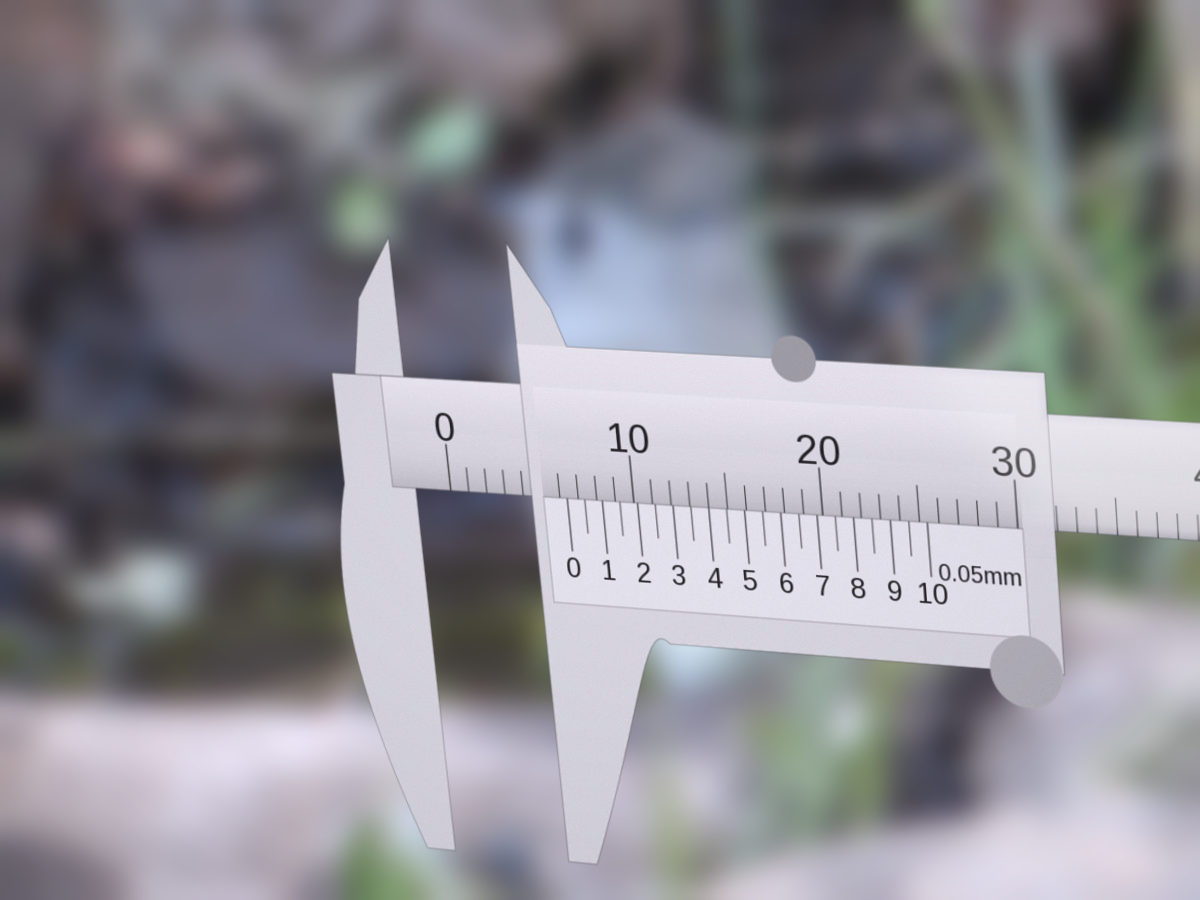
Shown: mm 6.4
